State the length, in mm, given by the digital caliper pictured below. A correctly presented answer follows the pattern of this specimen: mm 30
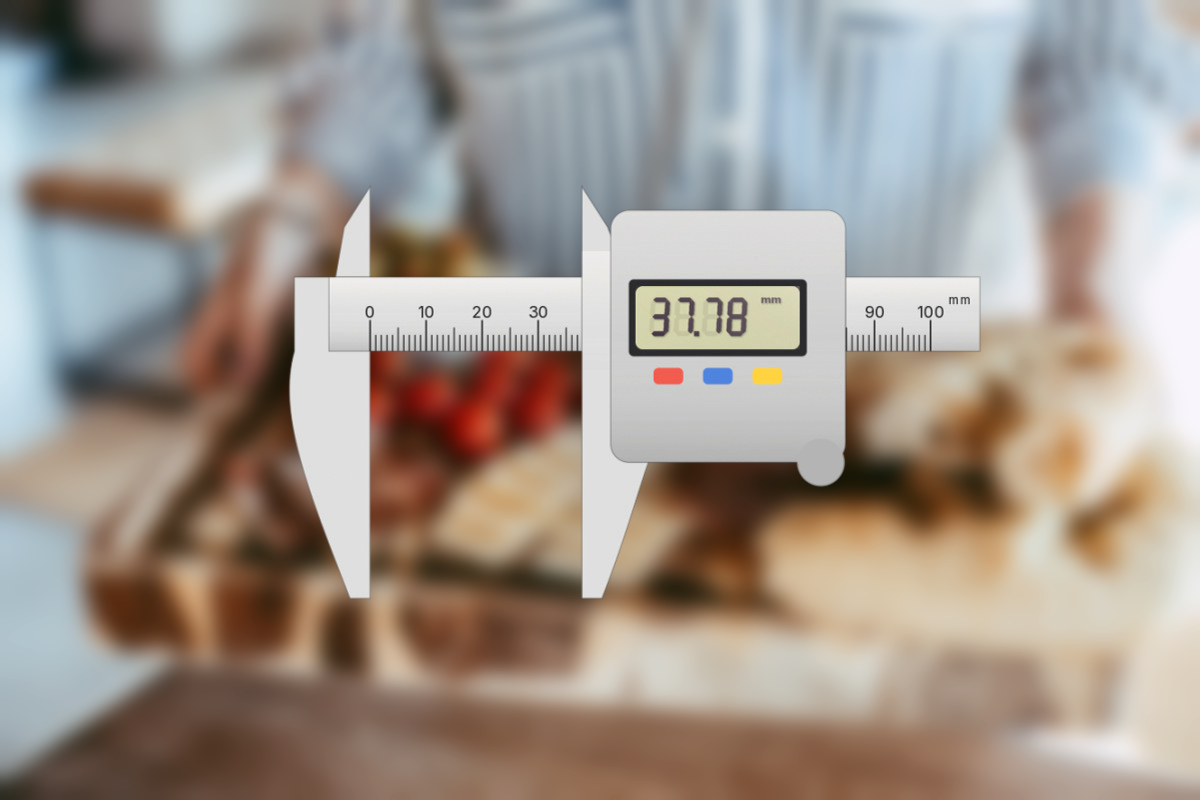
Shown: mm 37.78
